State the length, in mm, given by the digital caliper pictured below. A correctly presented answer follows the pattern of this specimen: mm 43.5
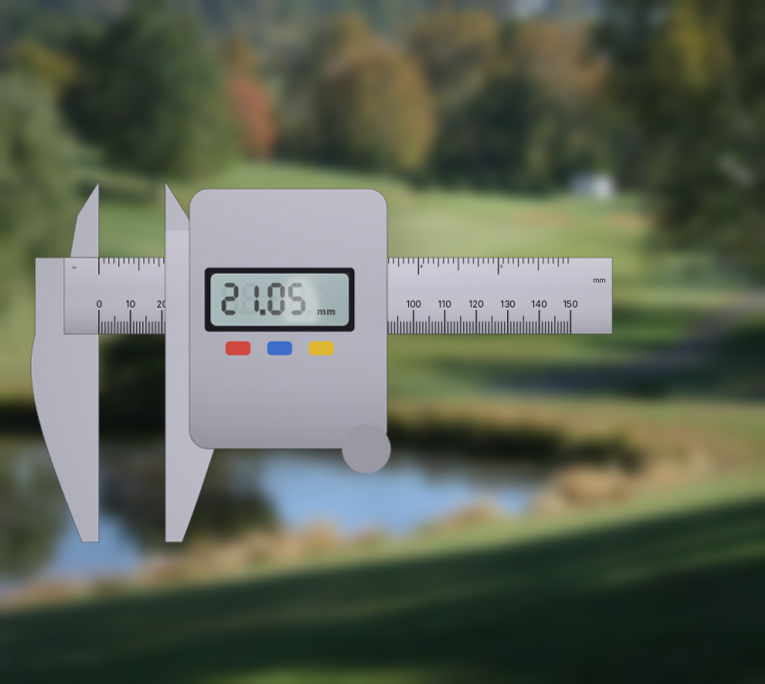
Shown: mm 21.05
